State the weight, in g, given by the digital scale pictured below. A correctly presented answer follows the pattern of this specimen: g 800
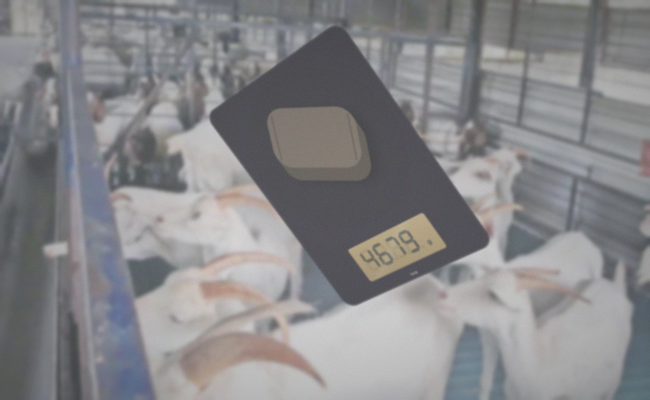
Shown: g 4679
